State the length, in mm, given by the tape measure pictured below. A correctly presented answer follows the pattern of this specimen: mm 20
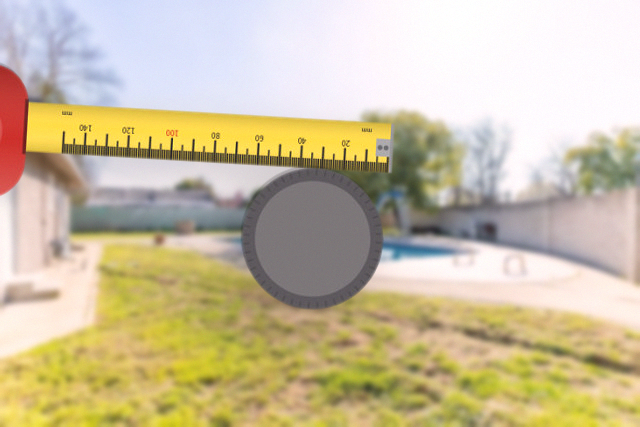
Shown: mm 65
